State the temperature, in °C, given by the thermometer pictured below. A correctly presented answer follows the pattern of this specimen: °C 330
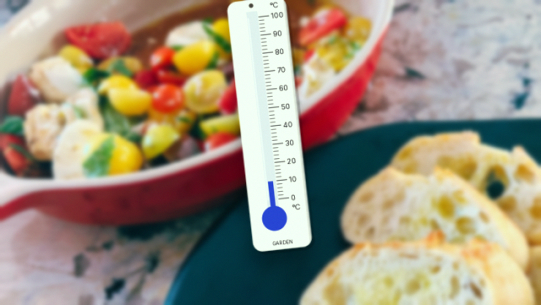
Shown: °C 10
